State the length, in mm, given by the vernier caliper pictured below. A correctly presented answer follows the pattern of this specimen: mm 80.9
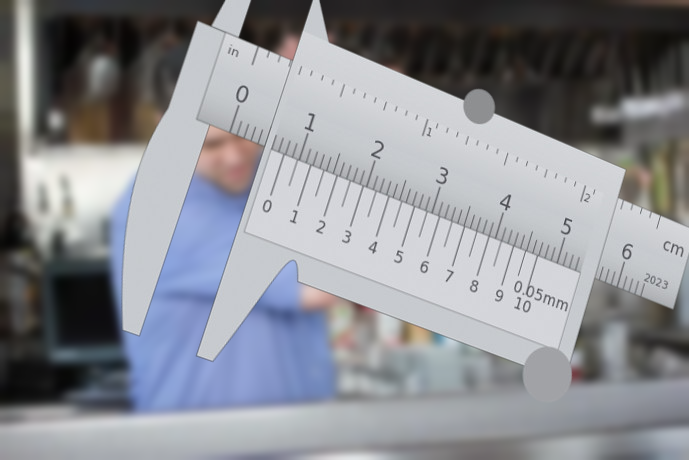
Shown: mm 7.8
